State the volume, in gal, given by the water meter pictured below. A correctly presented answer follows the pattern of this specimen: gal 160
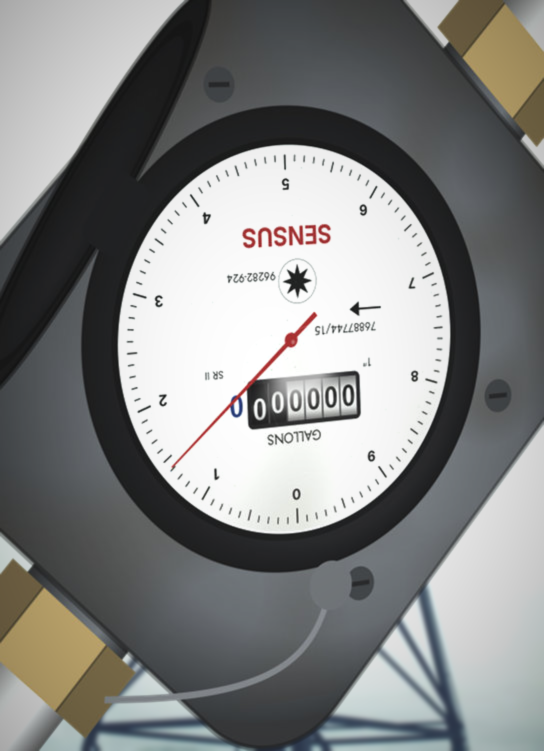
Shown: gal 1.4
